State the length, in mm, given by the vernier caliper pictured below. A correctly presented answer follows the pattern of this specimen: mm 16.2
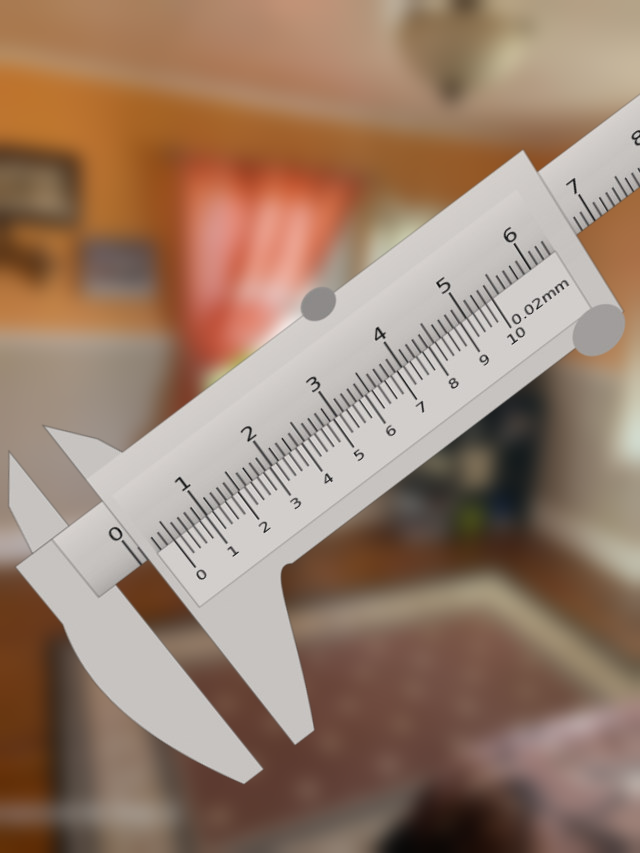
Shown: mm 5.0
